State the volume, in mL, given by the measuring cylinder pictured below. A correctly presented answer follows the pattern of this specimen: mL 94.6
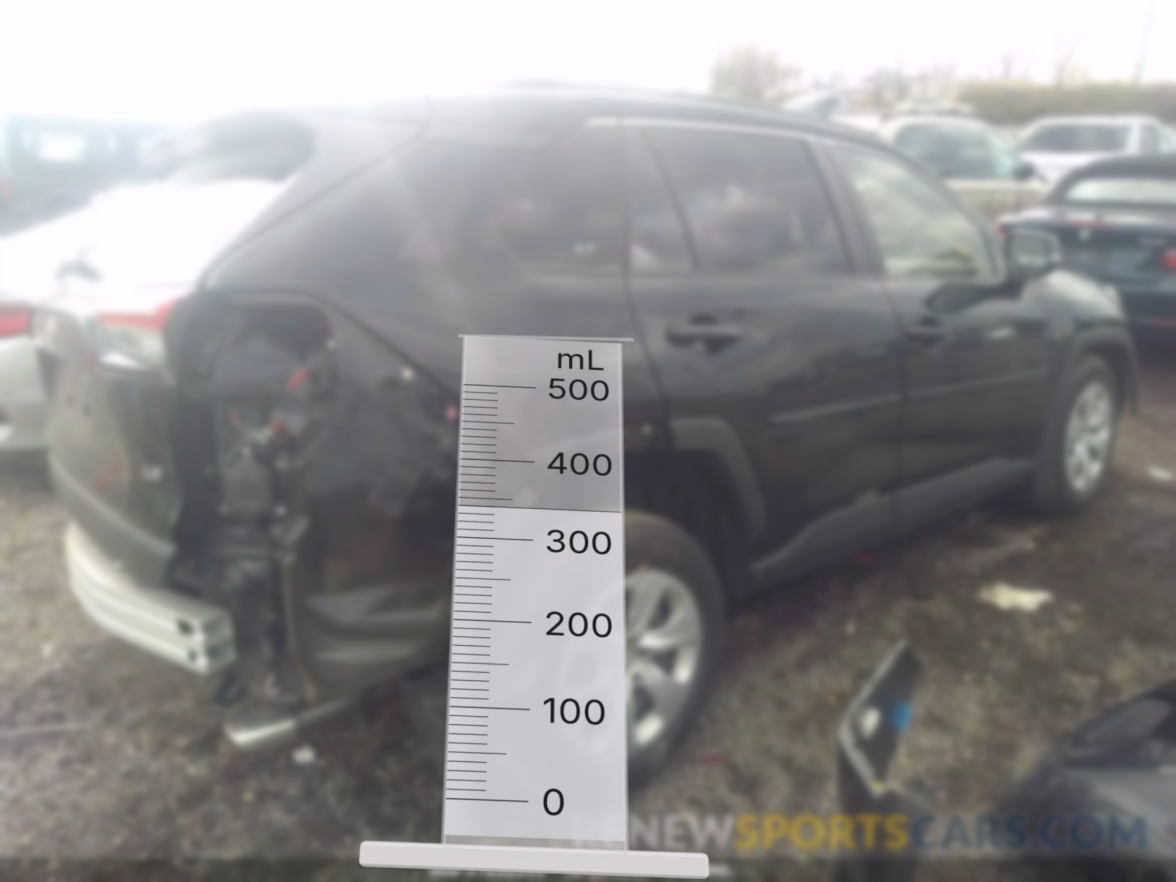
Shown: mL 340
